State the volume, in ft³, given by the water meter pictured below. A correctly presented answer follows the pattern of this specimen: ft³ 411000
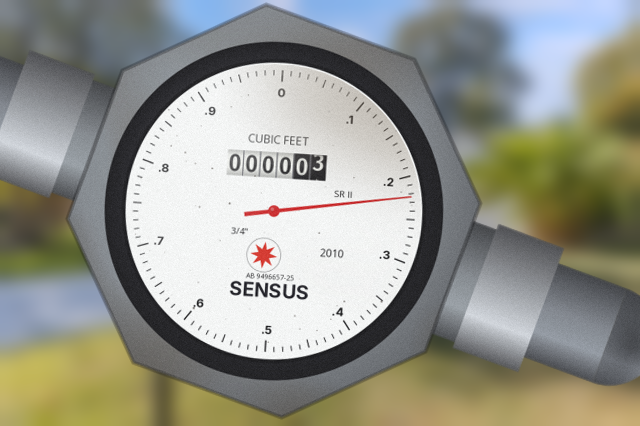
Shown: ft³ 3.22
